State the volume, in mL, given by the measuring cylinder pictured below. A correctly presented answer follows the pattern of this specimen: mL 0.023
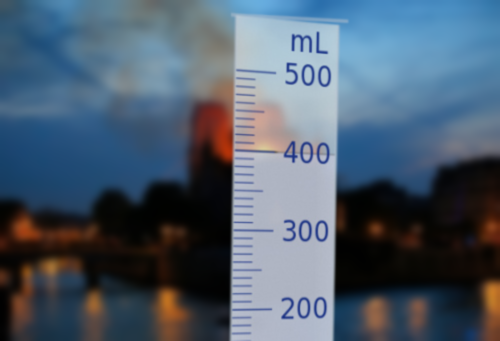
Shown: mL 400
